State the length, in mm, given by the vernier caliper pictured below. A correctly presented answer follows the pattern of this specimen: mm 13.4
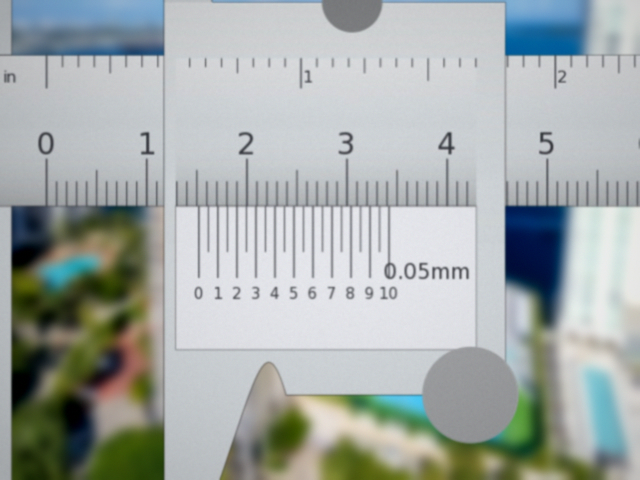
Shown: mm 15.2
